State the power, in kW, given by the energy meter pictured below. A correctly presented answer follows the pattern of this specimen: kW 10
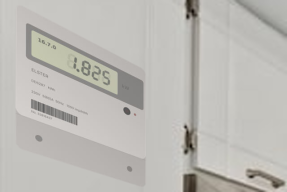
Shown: kW 1.825
